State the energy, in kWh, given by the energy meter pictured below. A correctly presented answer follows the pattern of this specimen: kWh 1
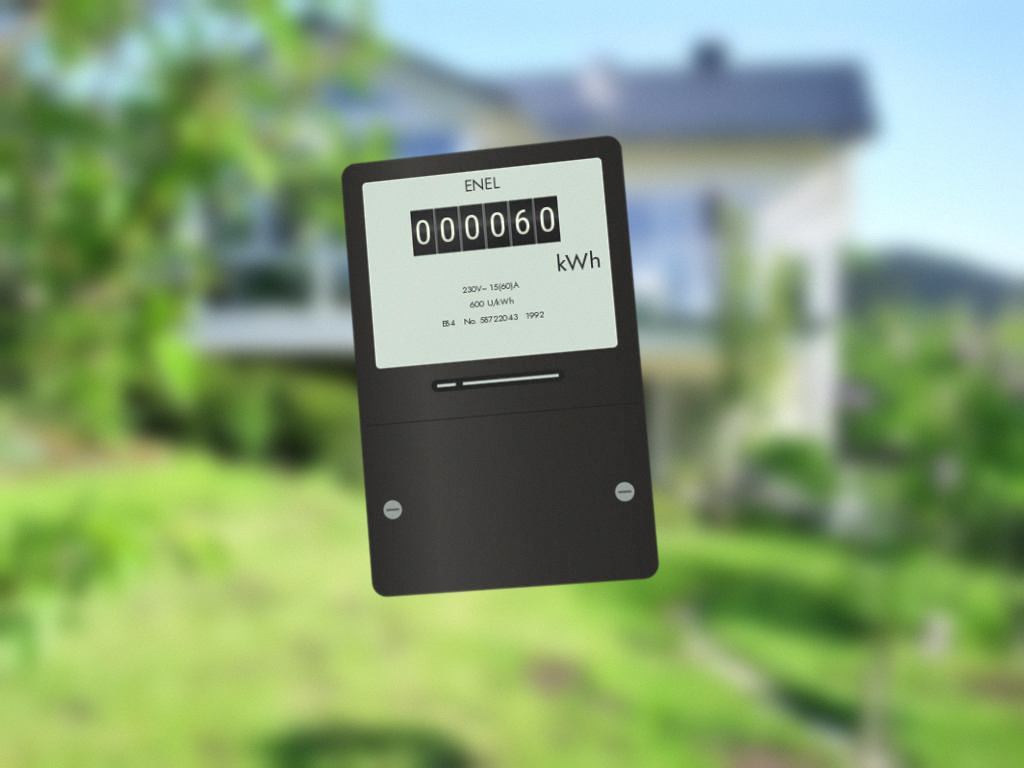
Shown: kWh 60
